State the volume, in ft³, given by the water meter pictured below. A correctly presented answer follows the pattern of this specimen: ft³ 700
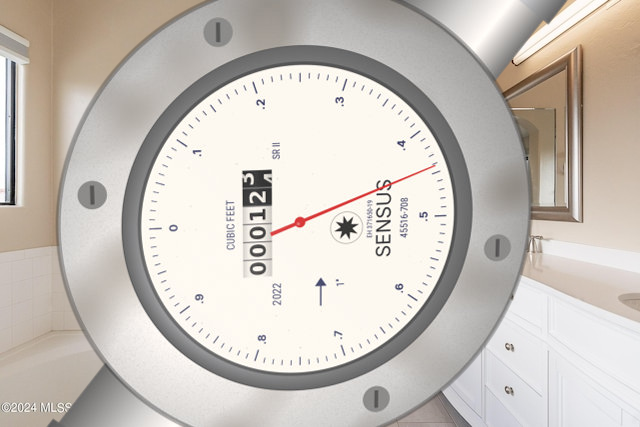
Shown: ft³ 123.44
